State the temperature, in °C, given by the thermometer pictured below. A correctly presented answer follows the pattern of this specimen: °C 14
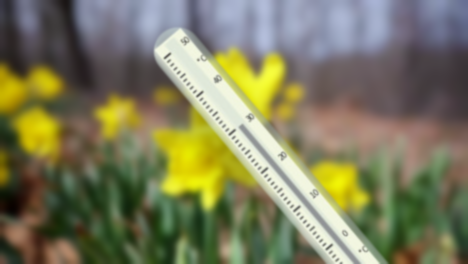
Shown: °C 30
